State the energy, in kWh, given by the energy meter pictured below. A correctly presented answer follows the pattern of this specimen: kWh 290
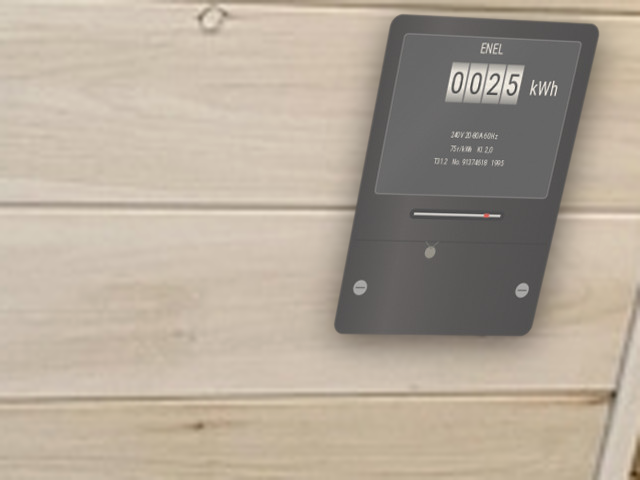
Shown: kWh 25
